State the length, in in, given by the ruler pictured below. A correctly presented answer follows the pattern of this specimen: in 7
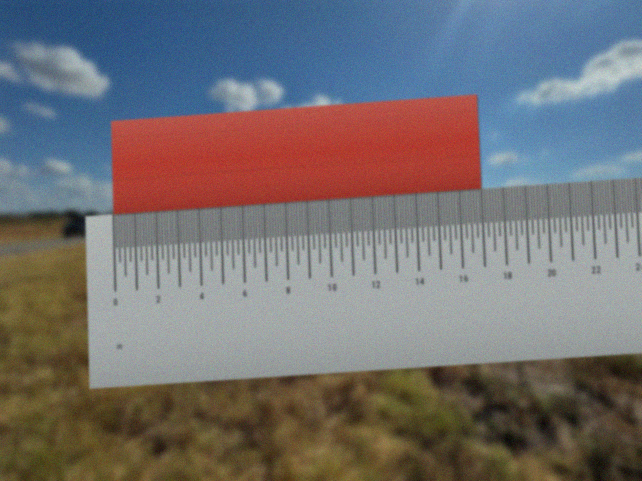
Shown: in 17
